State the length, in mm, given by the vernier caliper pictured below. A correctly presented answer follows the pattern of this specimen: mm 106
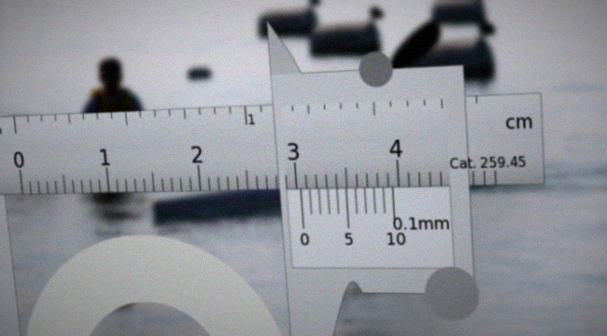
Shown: mm 30.4
